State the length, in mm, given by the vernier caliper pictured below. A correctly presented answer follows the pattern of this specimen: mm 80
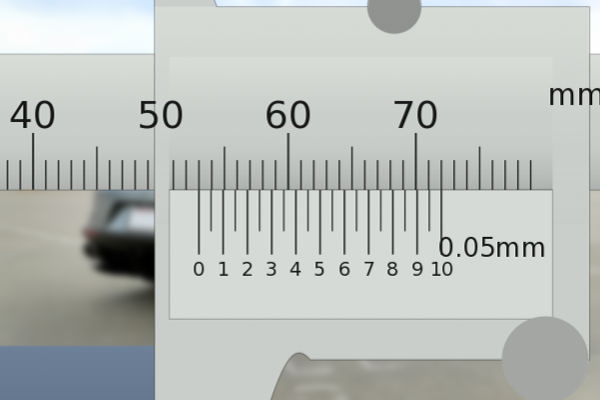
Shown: mm 53.0
